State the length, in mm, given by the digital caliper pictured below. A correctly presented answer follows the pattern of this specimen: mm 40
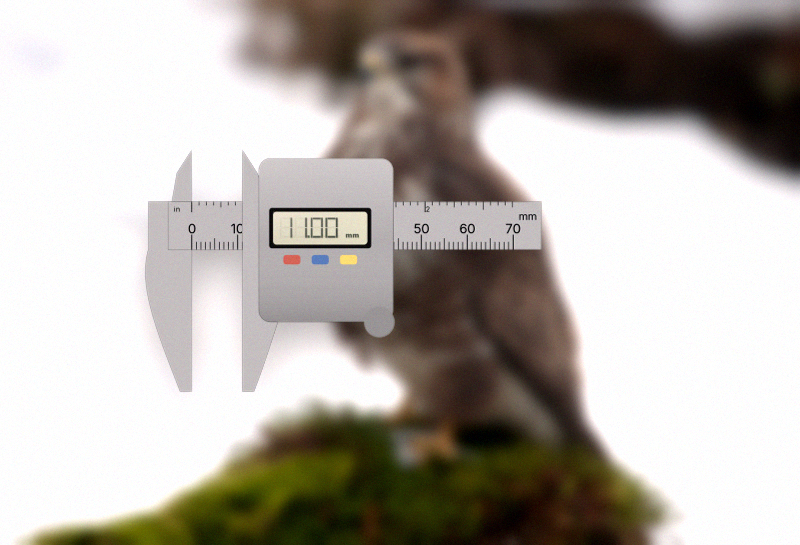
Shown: mm 11.00
